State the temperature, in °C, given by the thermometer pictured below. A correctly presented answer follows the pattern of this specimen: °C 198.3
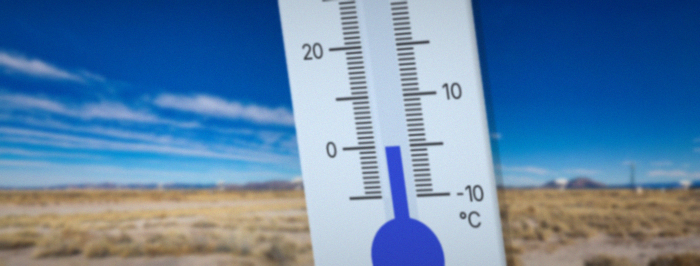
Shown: °C 0
